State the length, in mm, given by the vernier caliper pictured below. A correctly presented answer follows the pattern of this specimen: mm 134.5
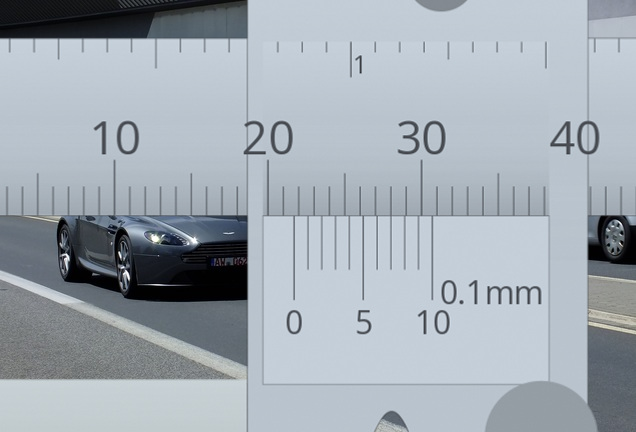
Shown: mm 21.7
